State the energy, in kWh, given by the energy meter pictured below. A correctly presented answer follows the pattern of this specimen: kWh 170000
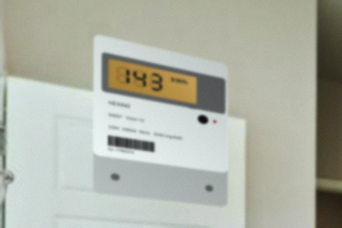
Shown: kWh 143
